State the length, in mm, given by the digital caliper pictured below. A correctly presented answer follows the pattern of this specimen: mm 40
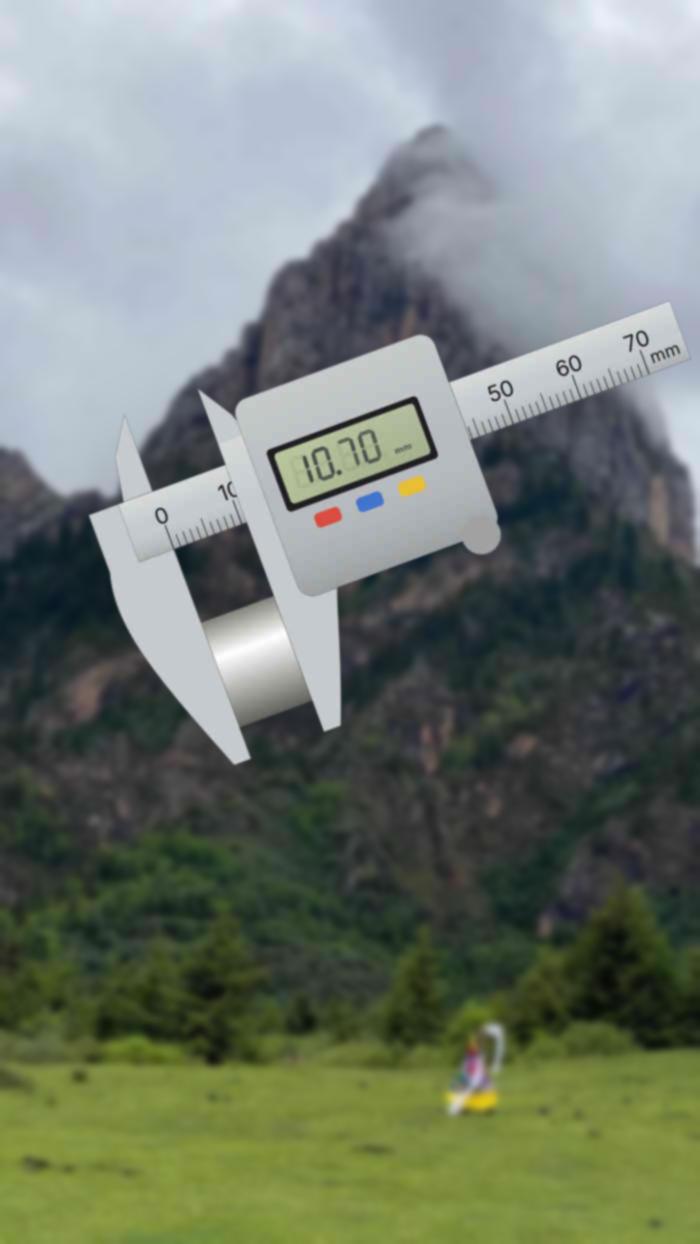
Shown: mm 10.70
